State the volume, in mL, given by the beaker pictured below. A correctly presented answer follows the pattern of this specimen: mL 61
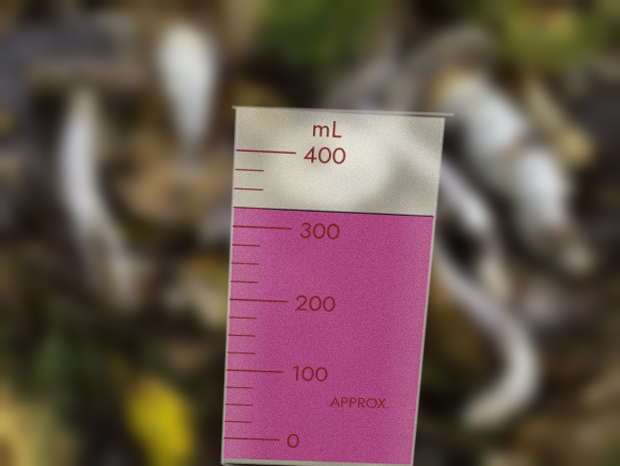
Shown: mL 325
